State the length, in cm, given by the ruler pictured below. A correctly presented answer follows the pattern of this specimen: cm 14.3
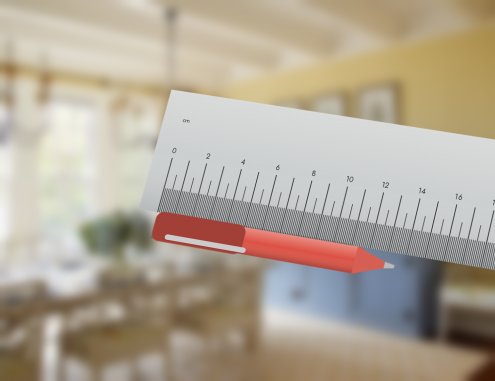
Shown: cm 13.5
